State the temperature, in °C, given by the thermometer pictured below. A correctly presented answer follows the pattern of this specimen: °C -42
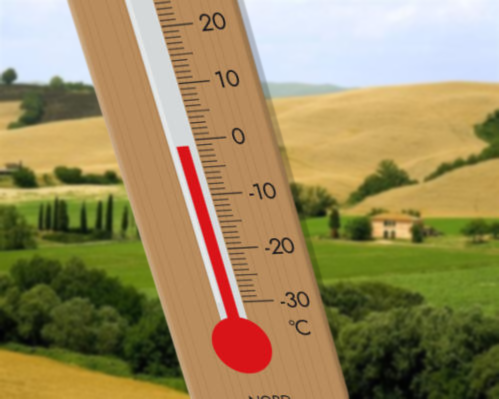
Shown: °C -1
